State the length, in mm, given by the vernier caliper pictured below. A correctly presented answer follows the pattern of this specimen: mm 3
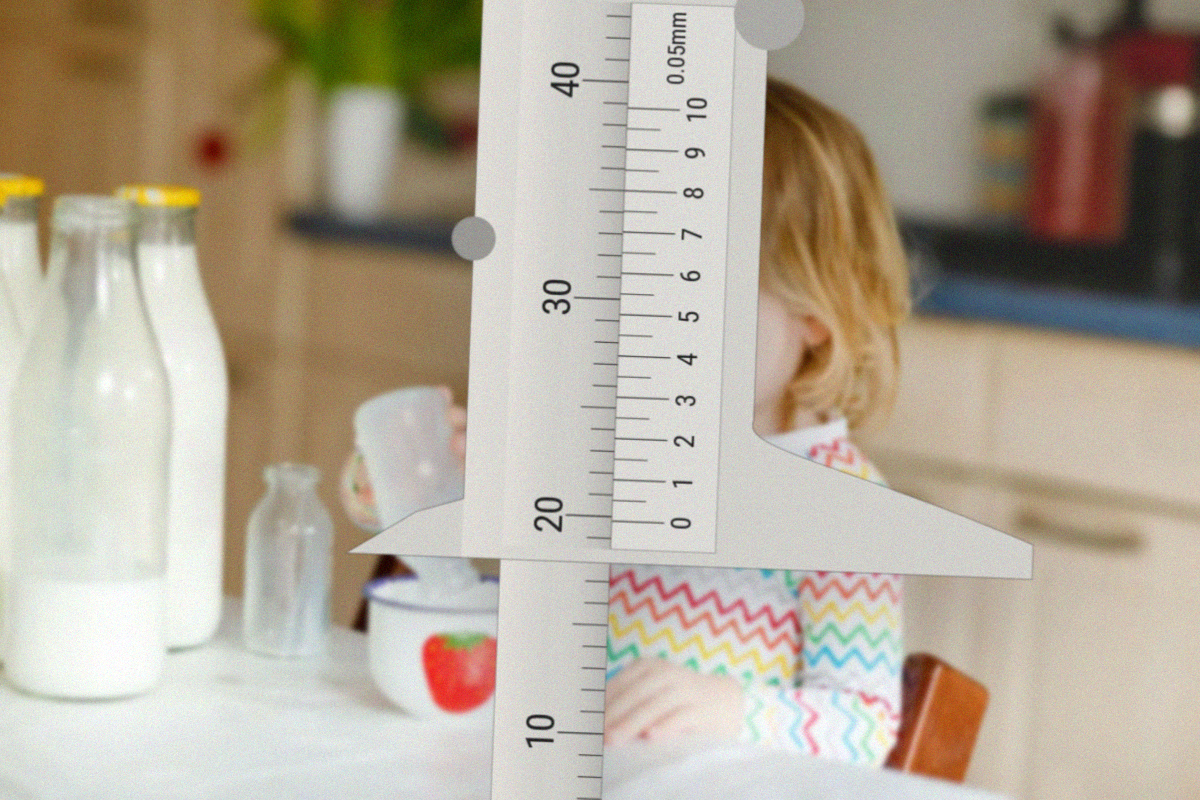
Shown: mm 19.8
